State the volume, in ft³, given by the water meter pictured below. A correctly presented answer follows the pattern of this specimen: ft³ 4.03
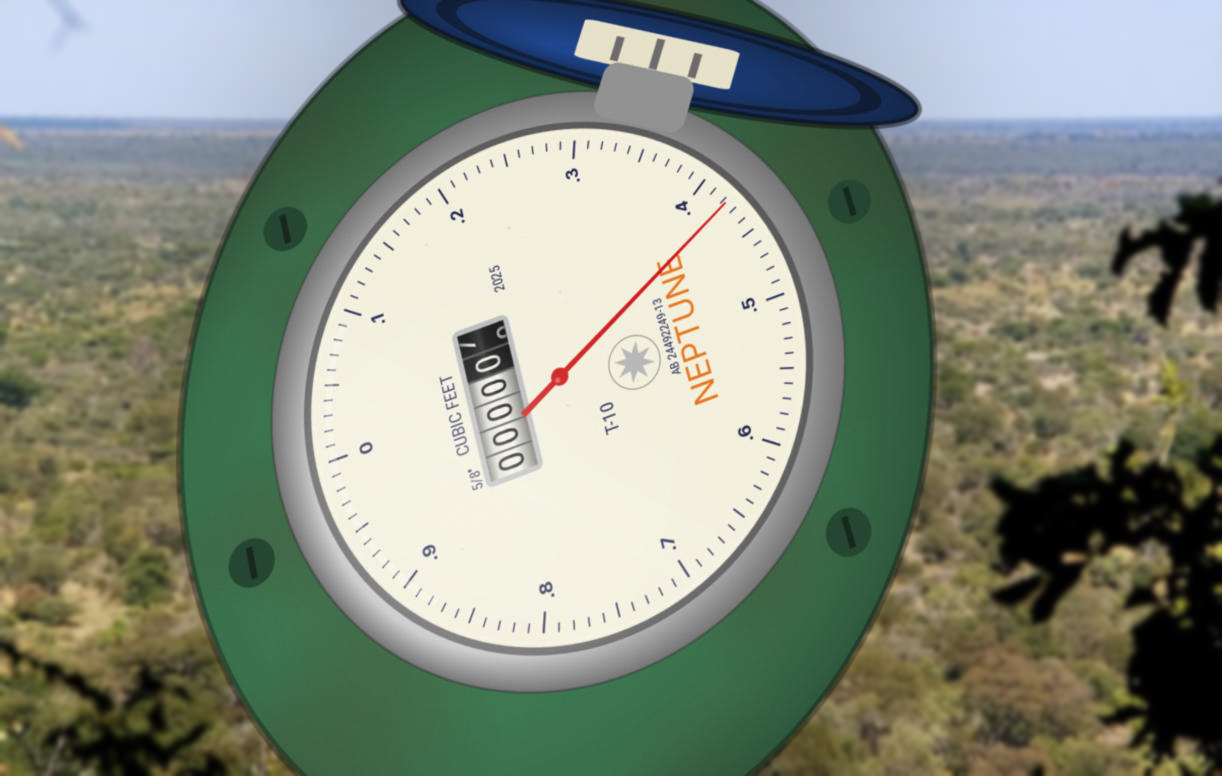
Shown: ft³ 7.42
